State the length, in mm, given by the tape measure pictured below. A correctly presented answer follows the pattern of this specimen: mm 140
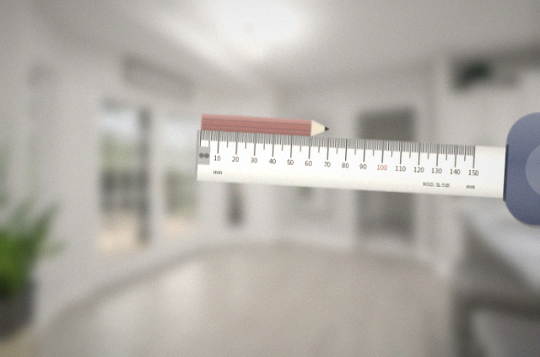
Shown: mm 70
